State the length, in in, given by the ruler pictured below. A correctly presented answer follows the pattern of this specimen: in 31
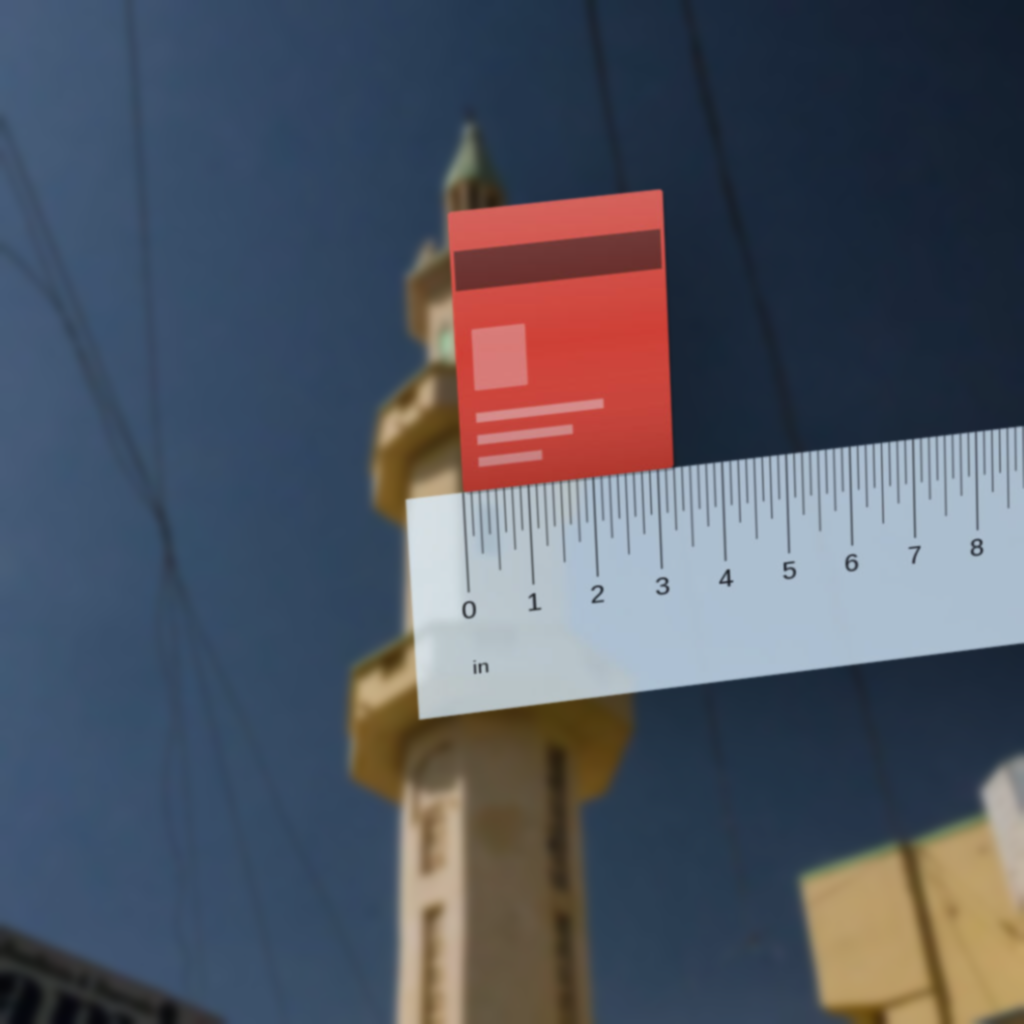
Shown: in 3.25
